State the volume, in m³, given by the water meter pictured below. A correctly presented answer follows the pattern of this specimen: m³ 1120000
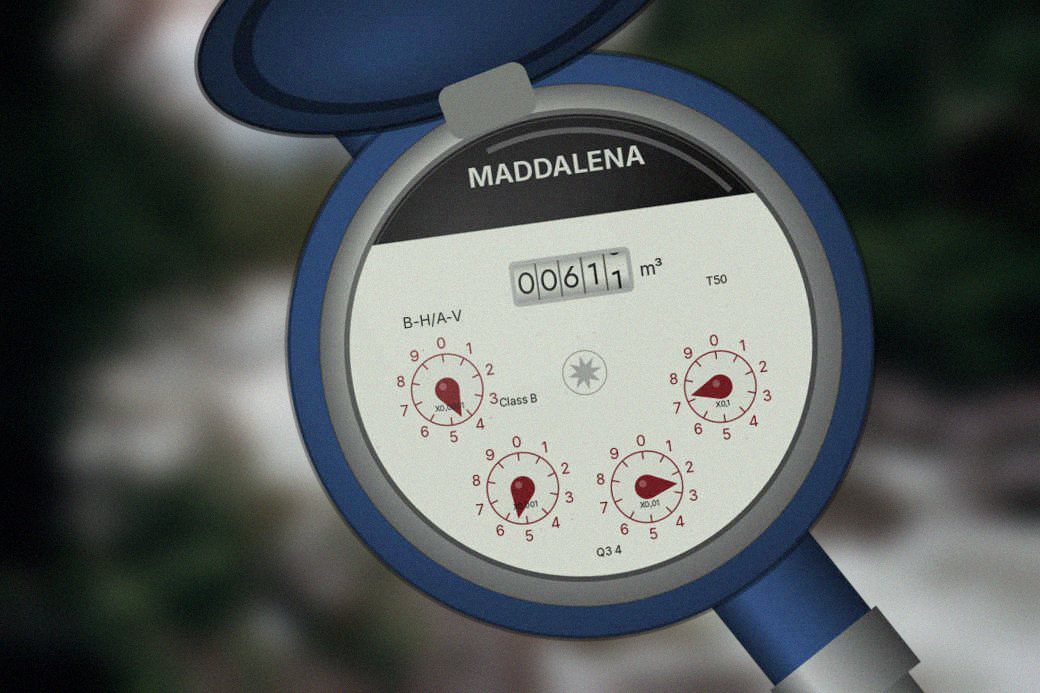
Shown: m³ 610.7254
